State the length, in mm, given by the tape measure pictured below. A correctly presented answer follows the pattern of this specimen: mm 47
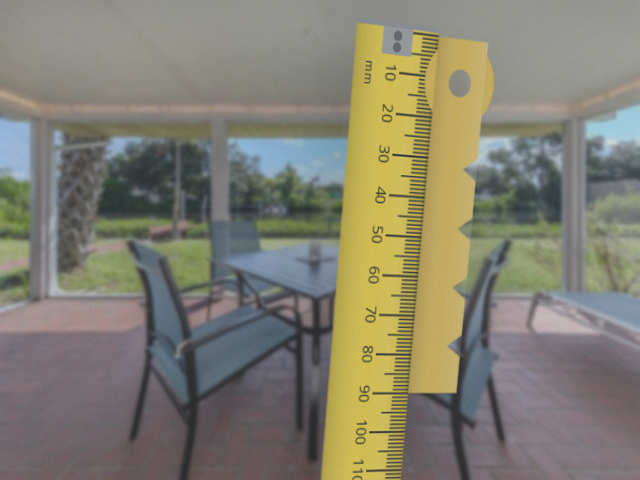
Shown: mm 90
